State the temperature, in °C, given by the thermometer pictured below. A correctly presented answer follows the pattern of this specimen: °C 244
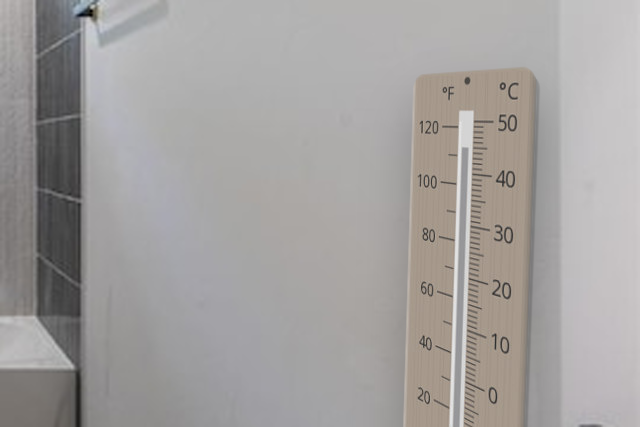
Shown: °C 45
